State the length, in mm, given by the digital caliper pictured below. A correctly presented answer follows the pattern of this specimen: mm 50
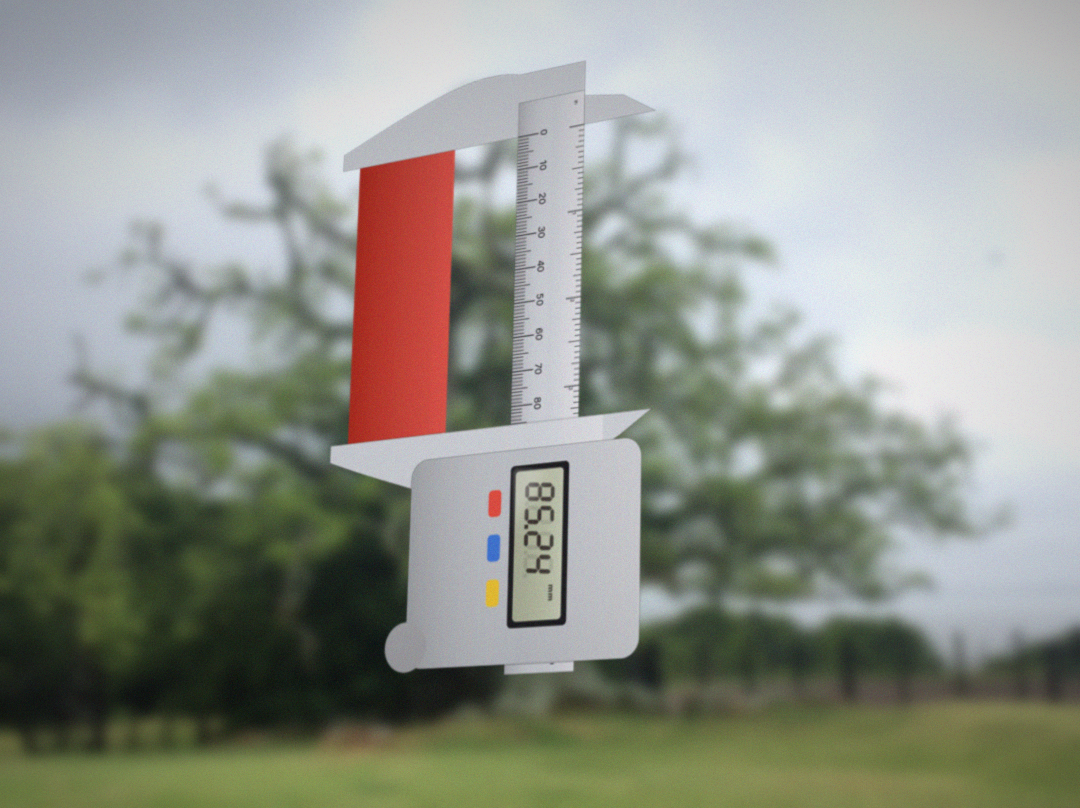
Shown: mm 85.24
